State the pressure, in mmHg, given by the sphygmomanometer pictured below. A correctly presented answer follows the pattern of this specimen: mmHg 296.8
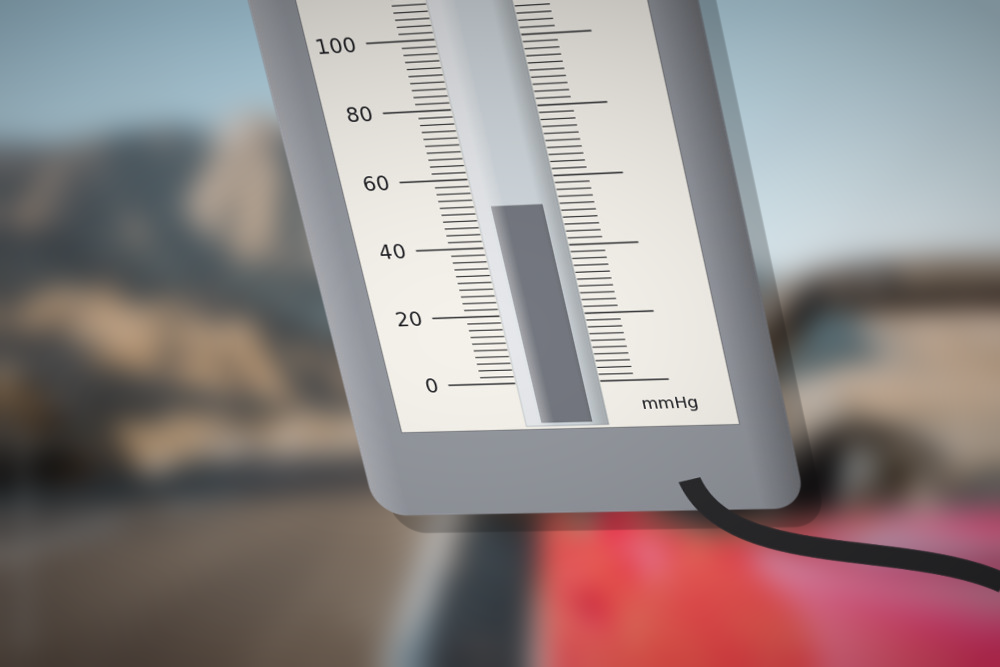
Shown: mmHg 52
